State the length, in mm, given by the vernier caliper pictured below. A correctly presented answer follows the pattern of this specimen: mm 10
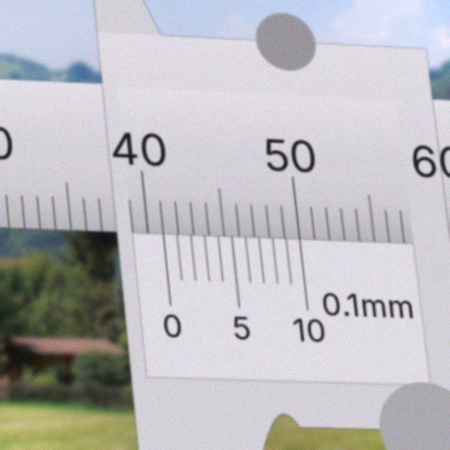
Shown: mm 41.0
